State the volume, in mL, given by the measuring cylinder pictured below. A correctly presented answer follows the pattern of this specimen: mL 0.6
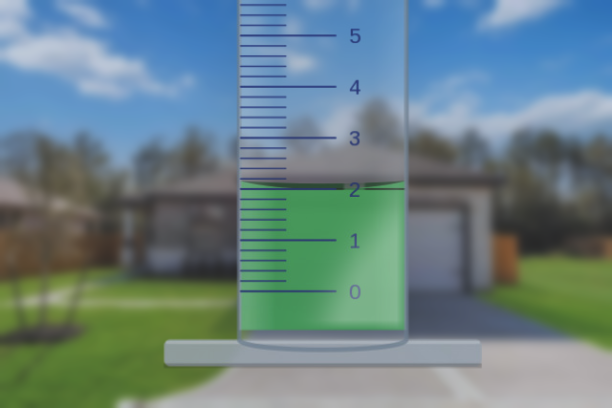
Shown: mL 2
